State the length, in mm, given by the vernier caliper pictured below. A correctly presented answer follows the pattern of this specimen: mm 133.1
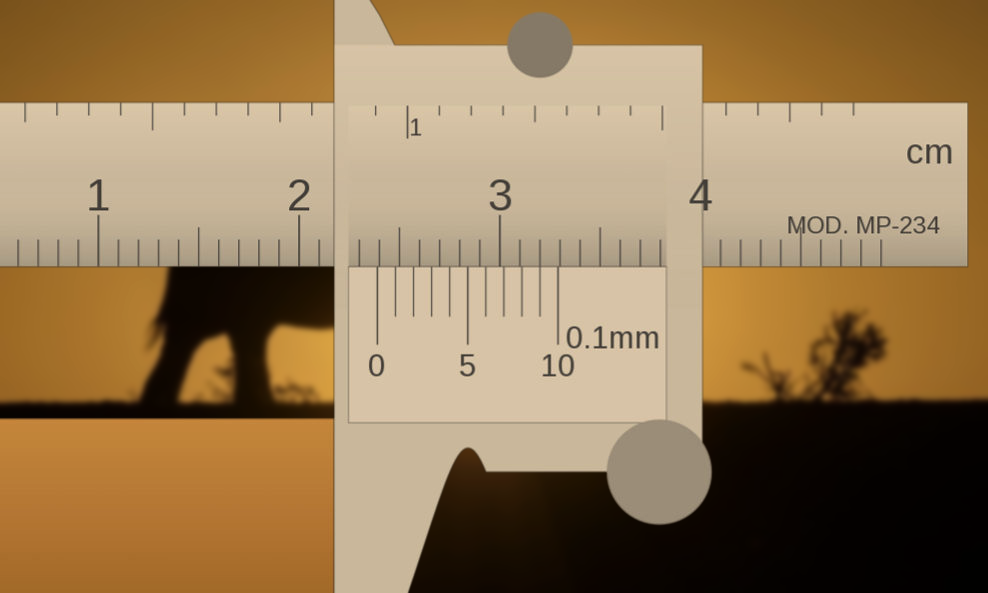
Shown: mm 23.9
